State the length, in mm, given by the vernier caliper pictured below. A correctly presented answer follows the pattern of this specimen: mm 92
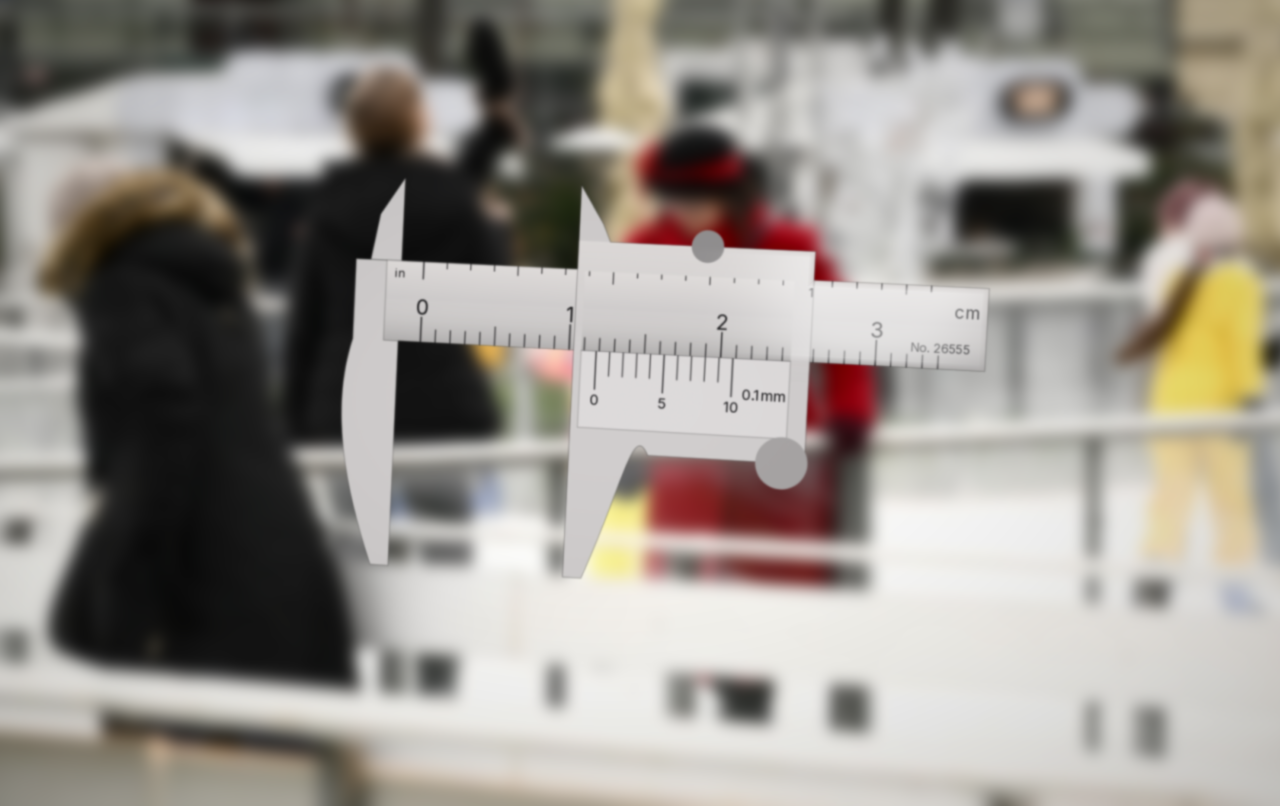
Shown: mm 11.8
